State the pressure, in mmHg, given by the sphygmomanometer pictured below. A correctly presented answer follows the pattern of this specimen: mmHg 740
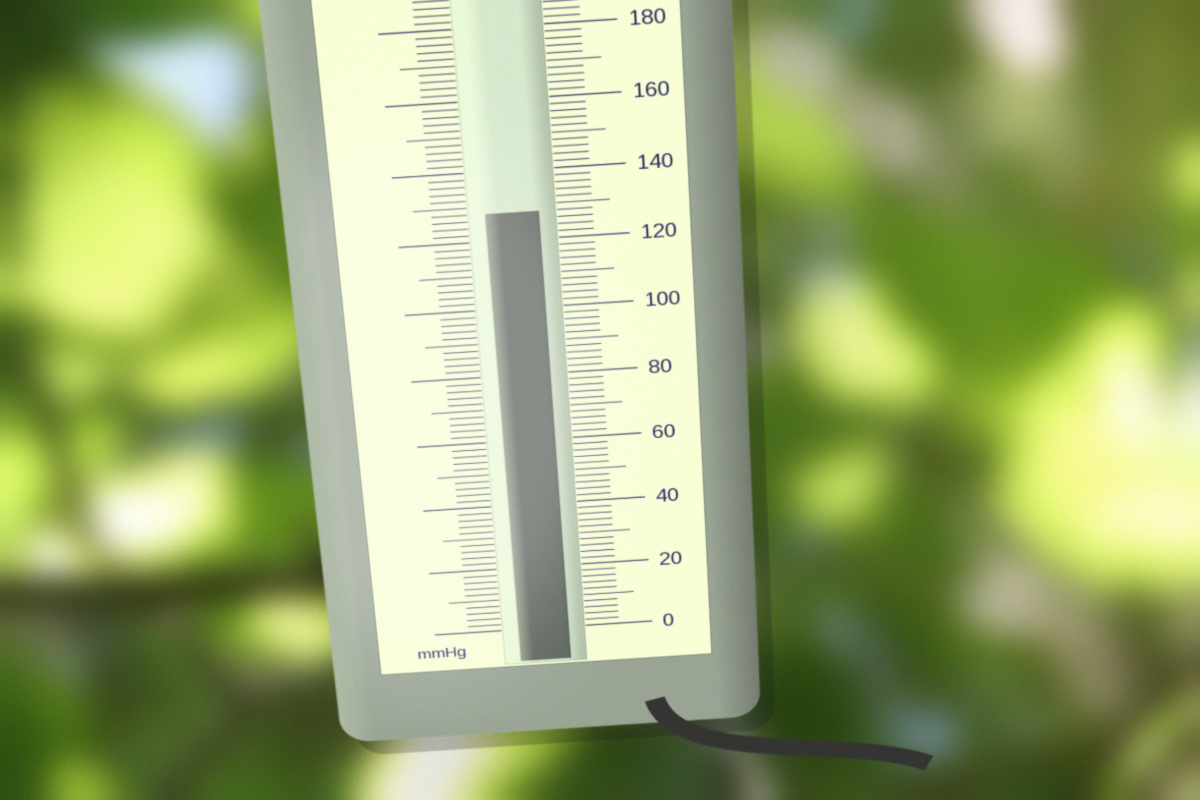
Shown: mmHg 128
